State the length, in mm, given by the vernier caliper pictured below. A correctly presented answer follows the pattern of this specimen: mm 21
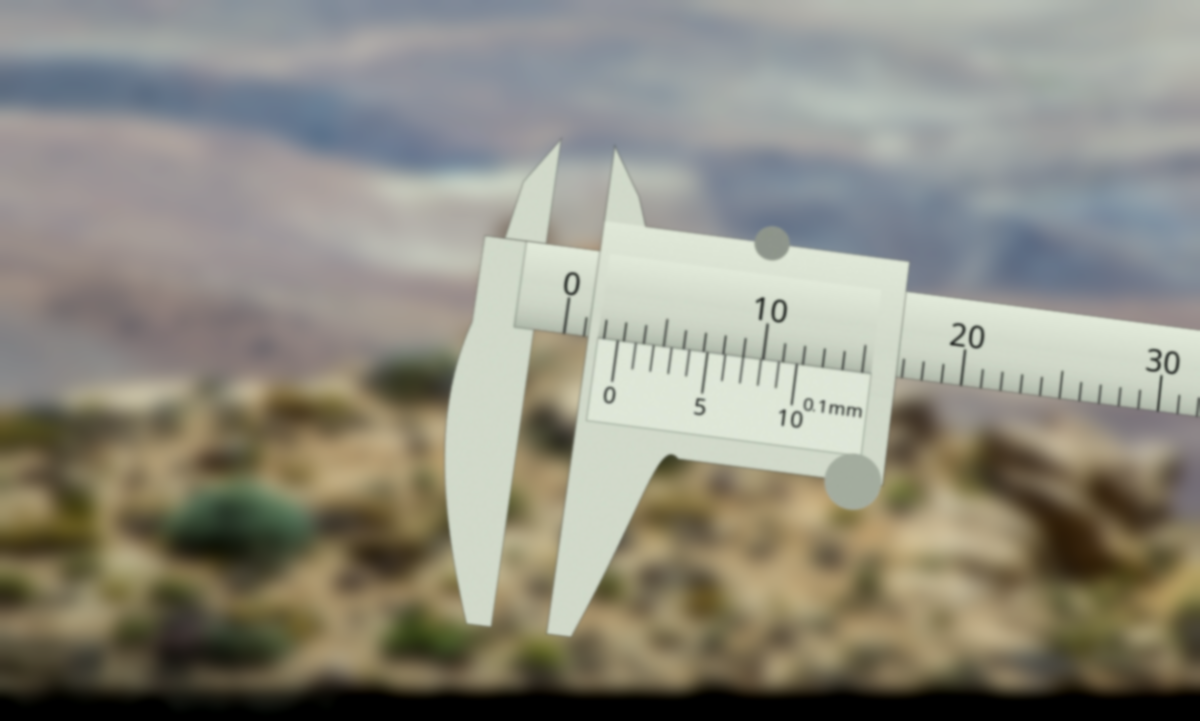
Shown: mm 2.7
